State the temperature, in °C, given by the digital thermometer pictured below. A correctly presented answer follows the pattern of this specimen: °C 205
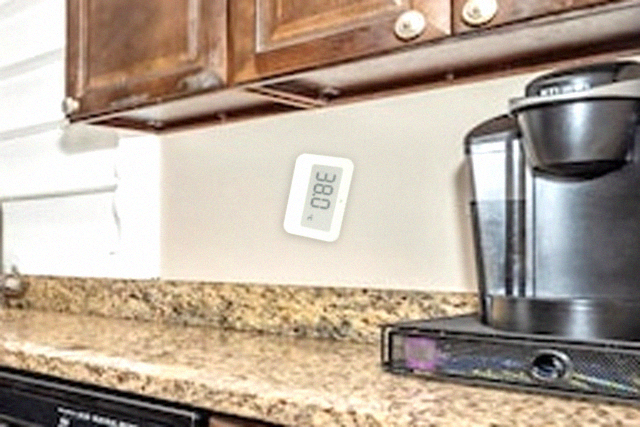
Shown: °C 38.0
